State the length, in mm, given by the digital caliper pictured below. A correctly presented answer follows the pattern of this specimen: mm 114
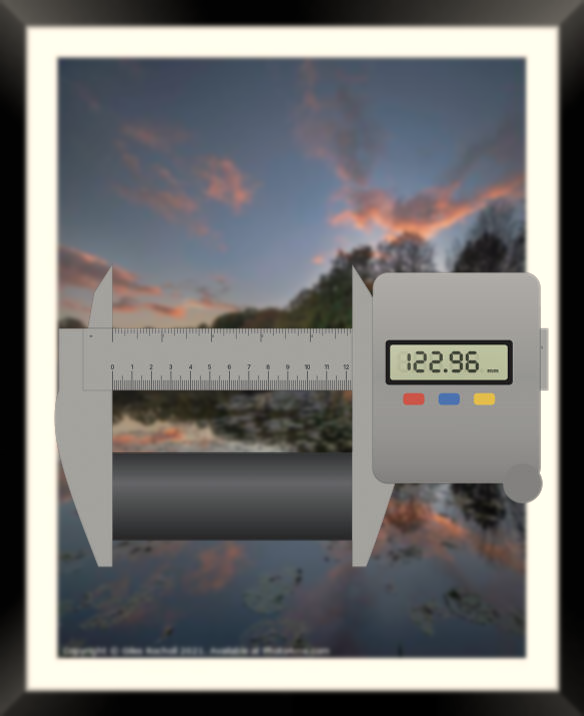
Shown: mm 122.96
